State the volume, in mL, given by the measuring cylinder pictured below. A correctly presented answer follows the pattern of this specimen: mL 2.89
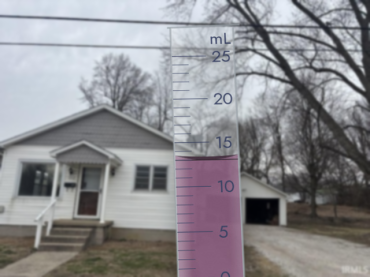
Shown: mL 13
